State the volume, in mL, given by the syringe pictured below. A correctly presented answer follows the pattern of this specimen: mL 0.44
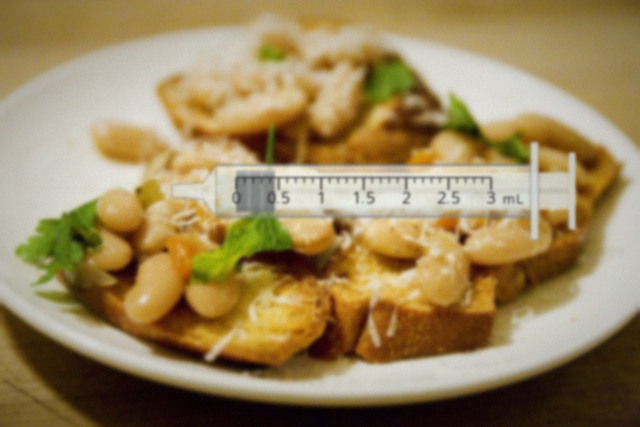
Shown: mL 0
